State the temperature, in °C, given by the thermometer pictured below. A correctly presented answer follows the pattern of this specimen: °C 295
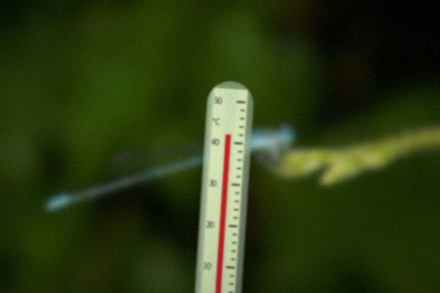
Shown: °C 42
